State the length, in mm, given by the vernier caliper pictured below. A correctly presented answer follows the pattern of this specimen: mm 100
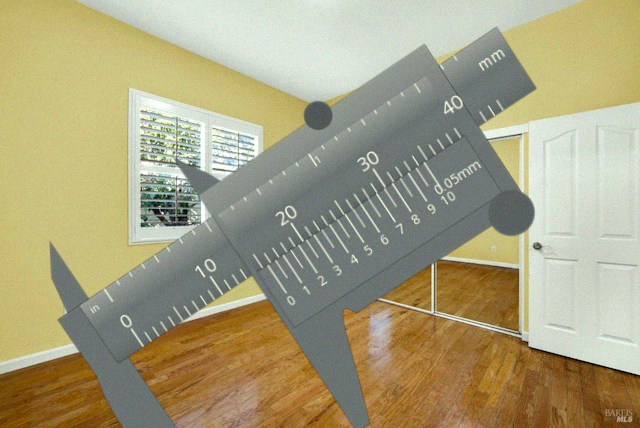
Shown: mm 15.6
